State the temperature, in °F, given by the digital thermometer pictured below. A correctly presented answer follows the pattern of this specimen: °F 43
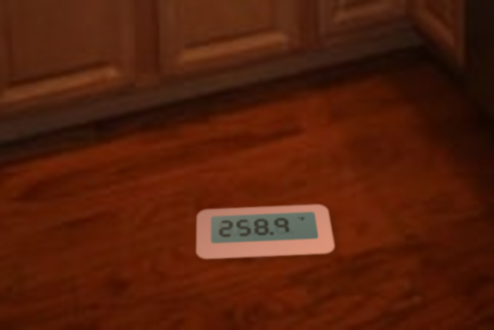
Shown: °F 258.9
